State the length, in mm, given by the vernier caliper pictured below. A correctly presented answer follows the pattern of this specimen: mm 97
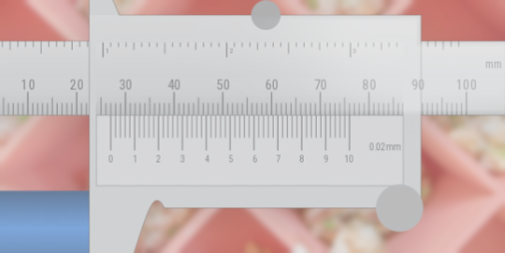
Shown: mm 27.0
